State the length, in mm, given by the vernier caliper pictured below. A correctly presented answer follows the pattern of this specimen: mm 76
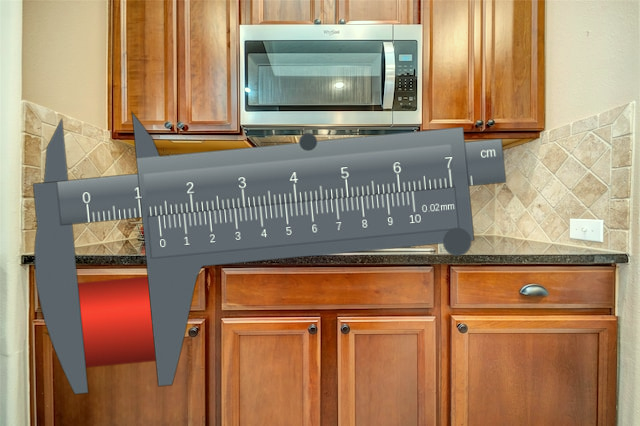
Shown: mm 13.5
